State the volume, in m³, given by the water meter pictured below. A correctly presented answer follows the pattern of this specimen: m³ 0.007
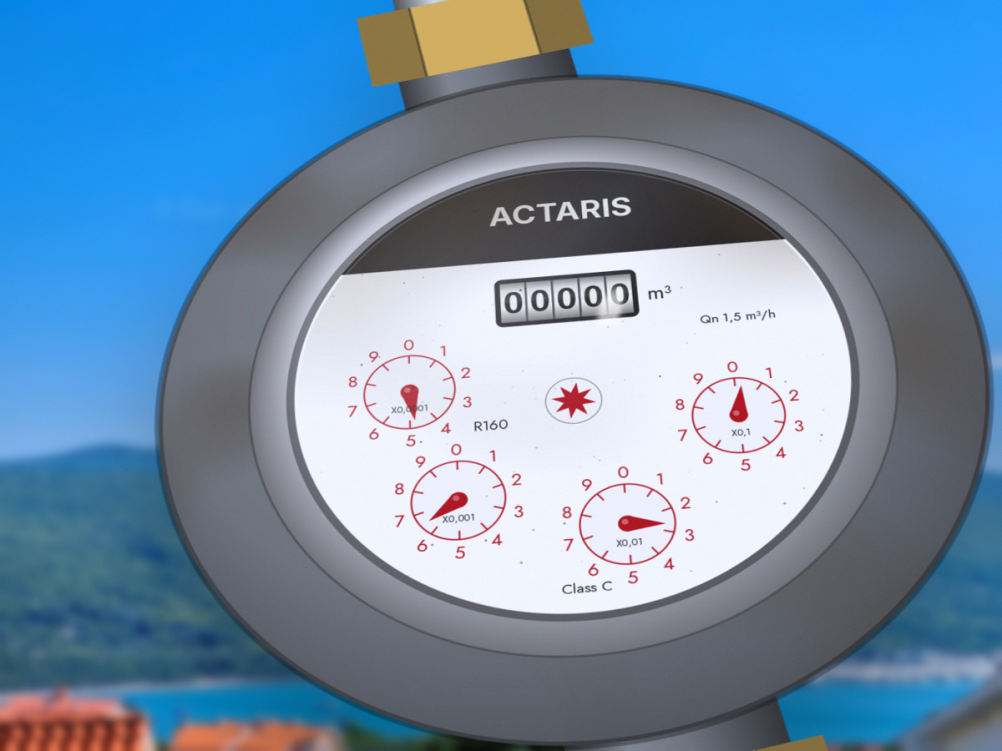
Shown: m³ 0.0264
